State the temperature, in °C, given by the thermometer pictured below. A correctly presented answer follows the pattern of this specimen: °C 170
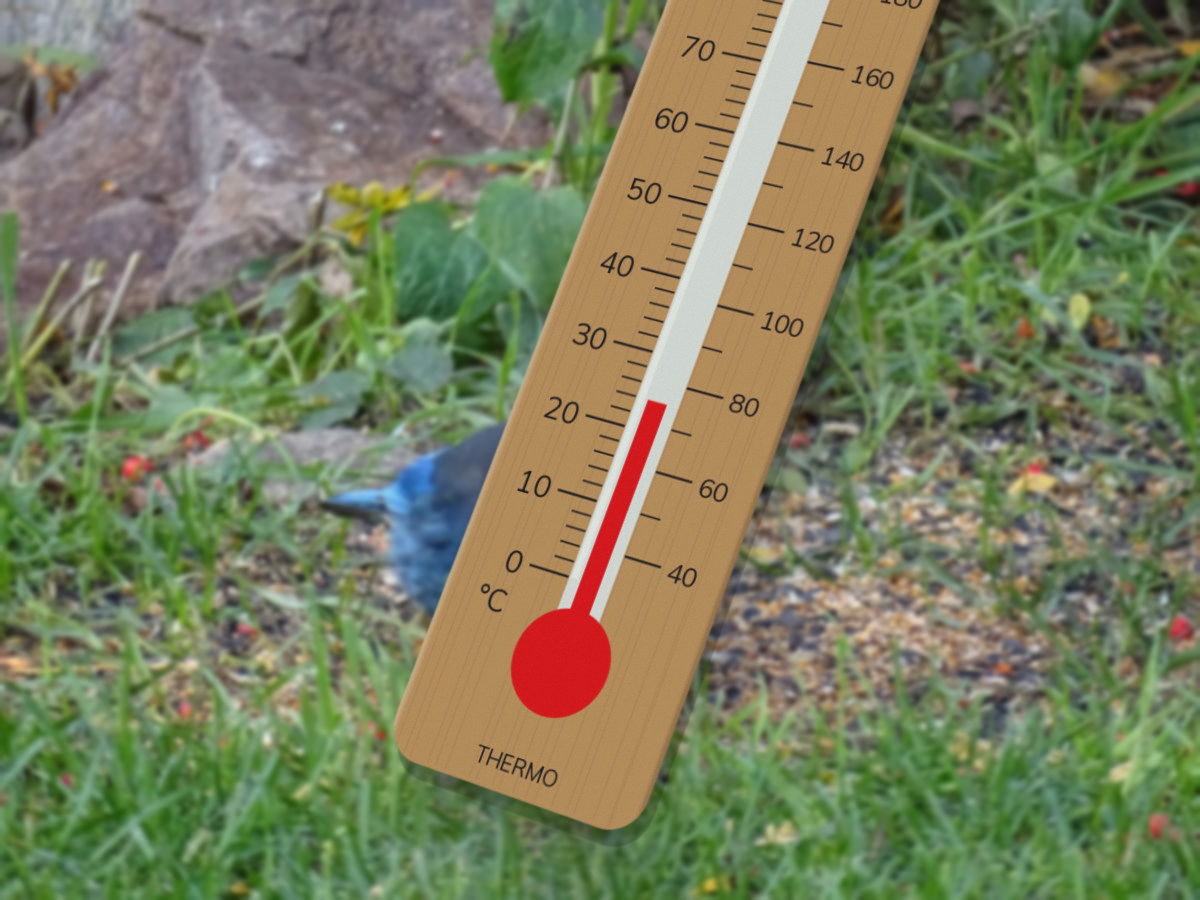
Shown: °C 24
